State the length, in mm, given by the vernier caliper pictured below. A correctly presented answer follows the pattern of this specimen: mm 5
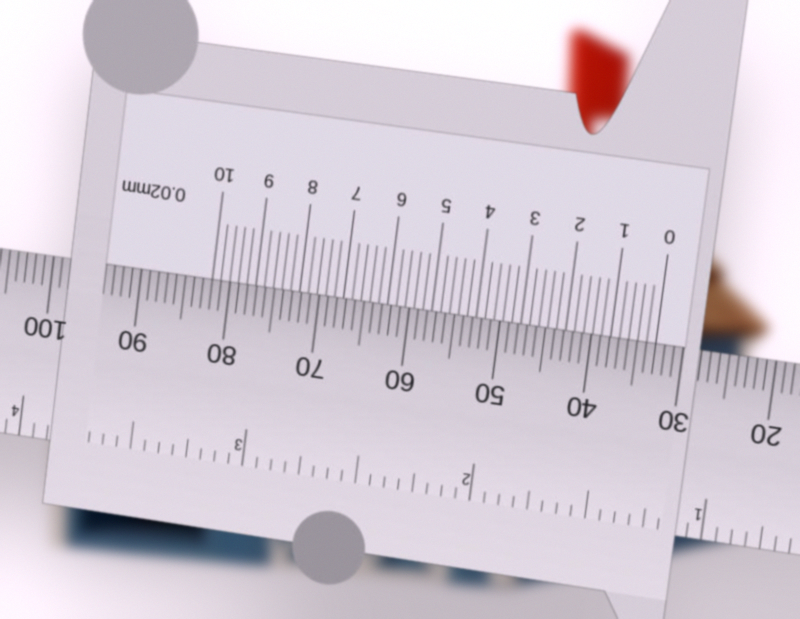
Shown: mm 33.0
